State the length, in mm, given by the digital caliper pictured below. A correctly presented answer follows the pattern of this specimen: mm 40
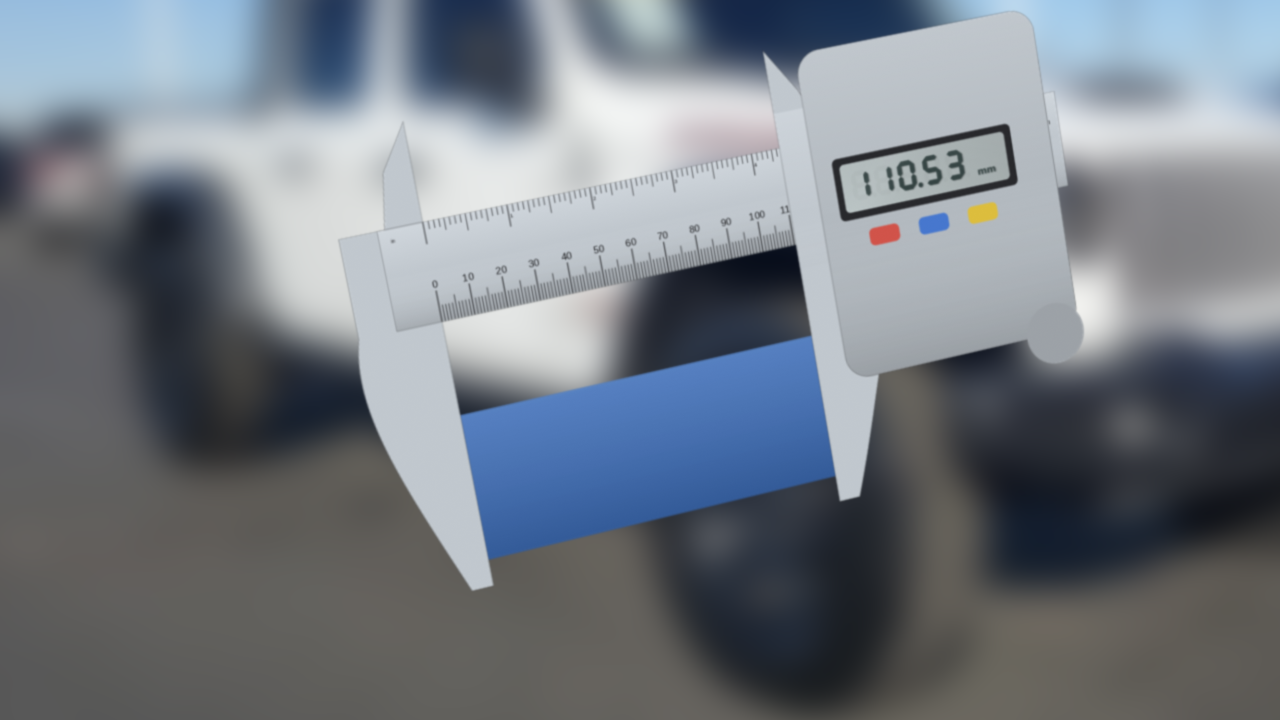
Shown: mm 110.53
